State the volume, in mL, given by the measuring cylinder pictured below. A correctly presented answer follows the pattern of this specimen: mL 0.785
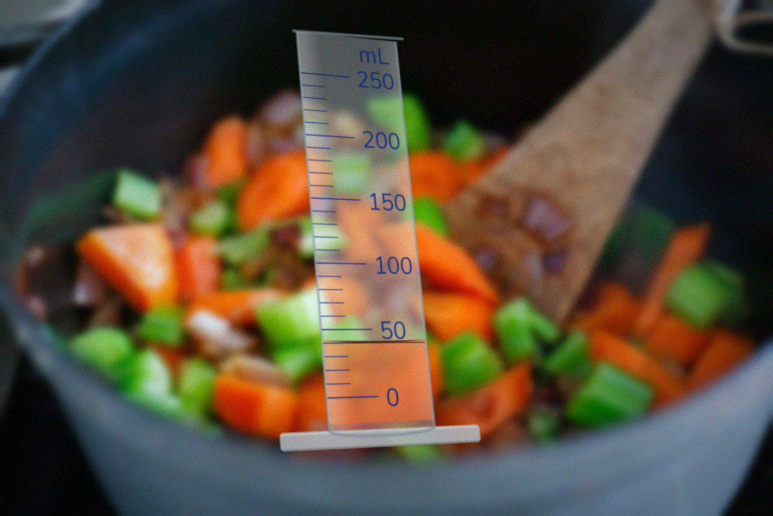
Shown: mL 40
